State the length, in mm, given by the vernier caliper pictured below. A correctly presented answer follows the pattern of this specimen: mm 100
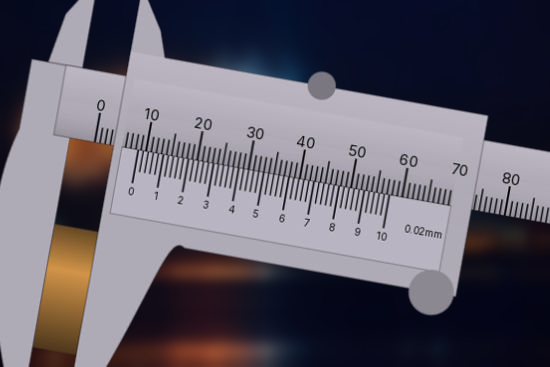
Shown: mm 8.5
